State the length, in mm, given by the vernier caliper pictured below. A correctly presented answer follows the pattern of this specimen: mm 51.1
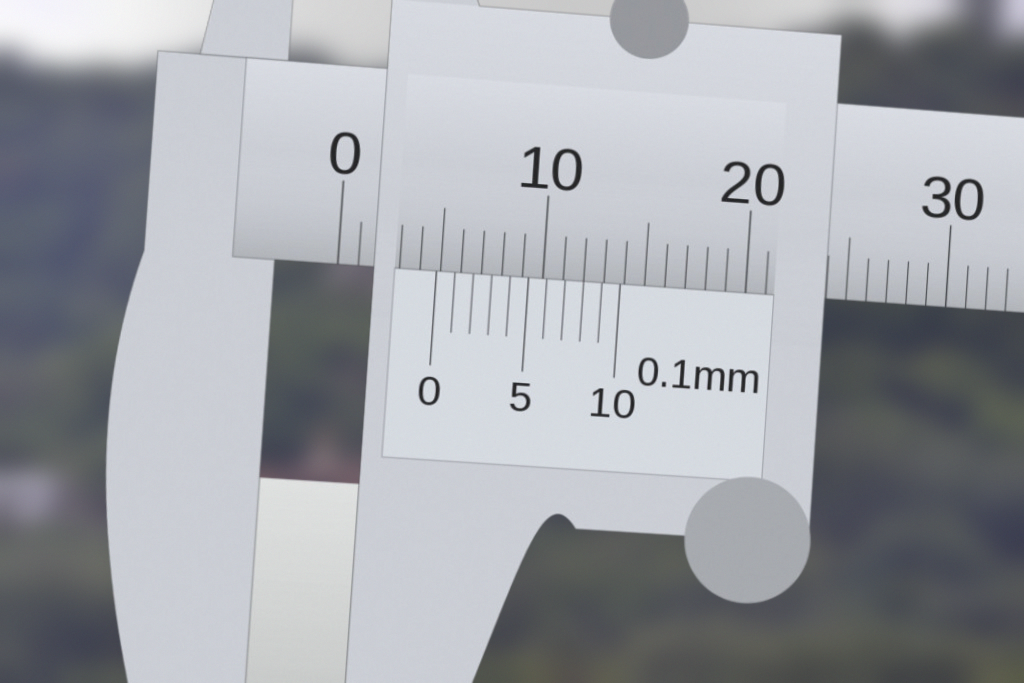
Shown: mm 4.8
